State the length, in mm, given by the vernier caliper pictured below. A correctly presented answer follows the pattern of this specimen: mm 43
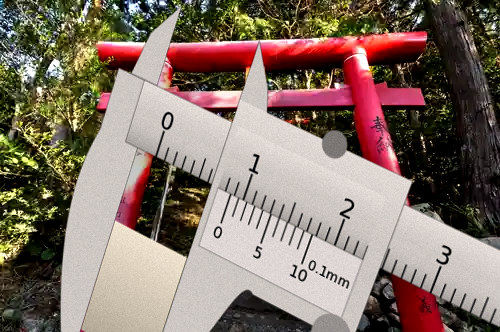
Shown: mm 8.6
